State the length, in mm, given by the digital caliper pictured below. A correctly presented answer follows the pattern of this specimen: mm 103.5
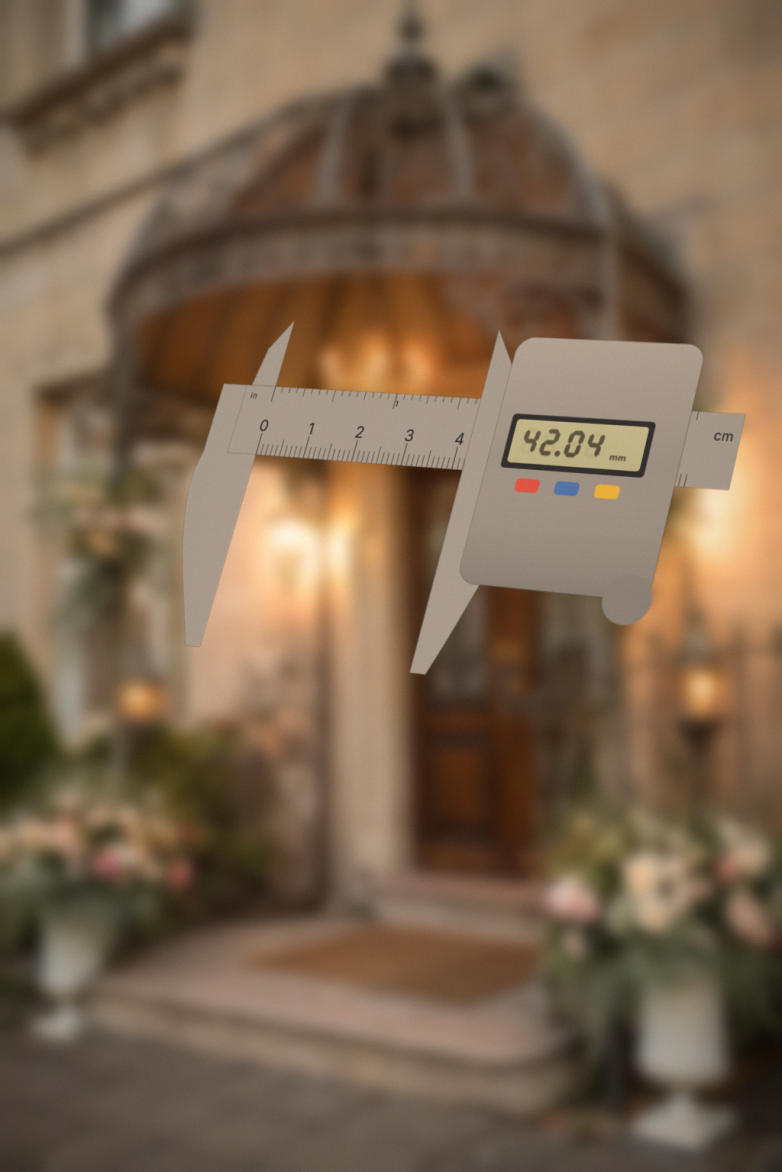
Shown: mm 42.04
